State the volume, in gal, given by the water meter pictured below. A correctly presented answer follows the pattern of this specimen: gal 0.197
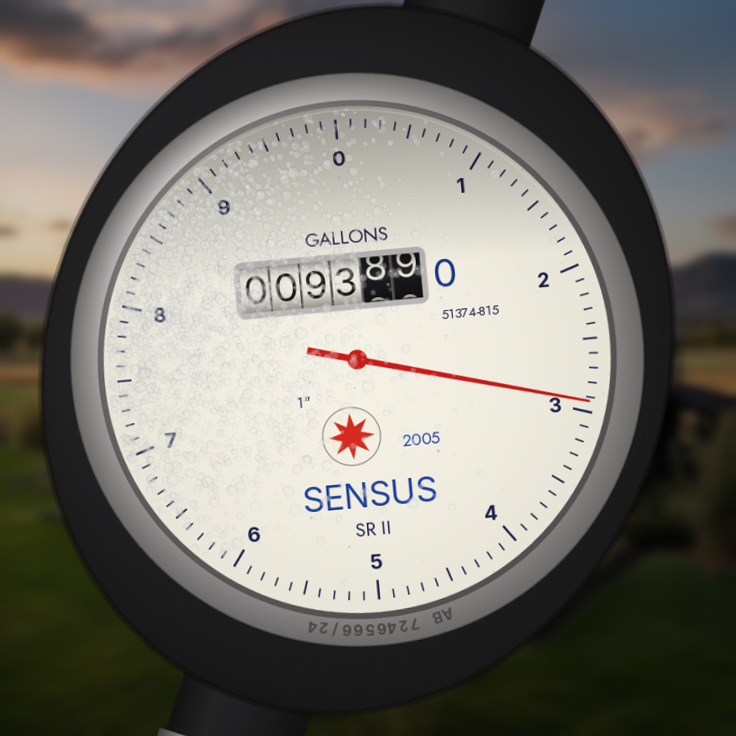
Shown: gal 93892.9
